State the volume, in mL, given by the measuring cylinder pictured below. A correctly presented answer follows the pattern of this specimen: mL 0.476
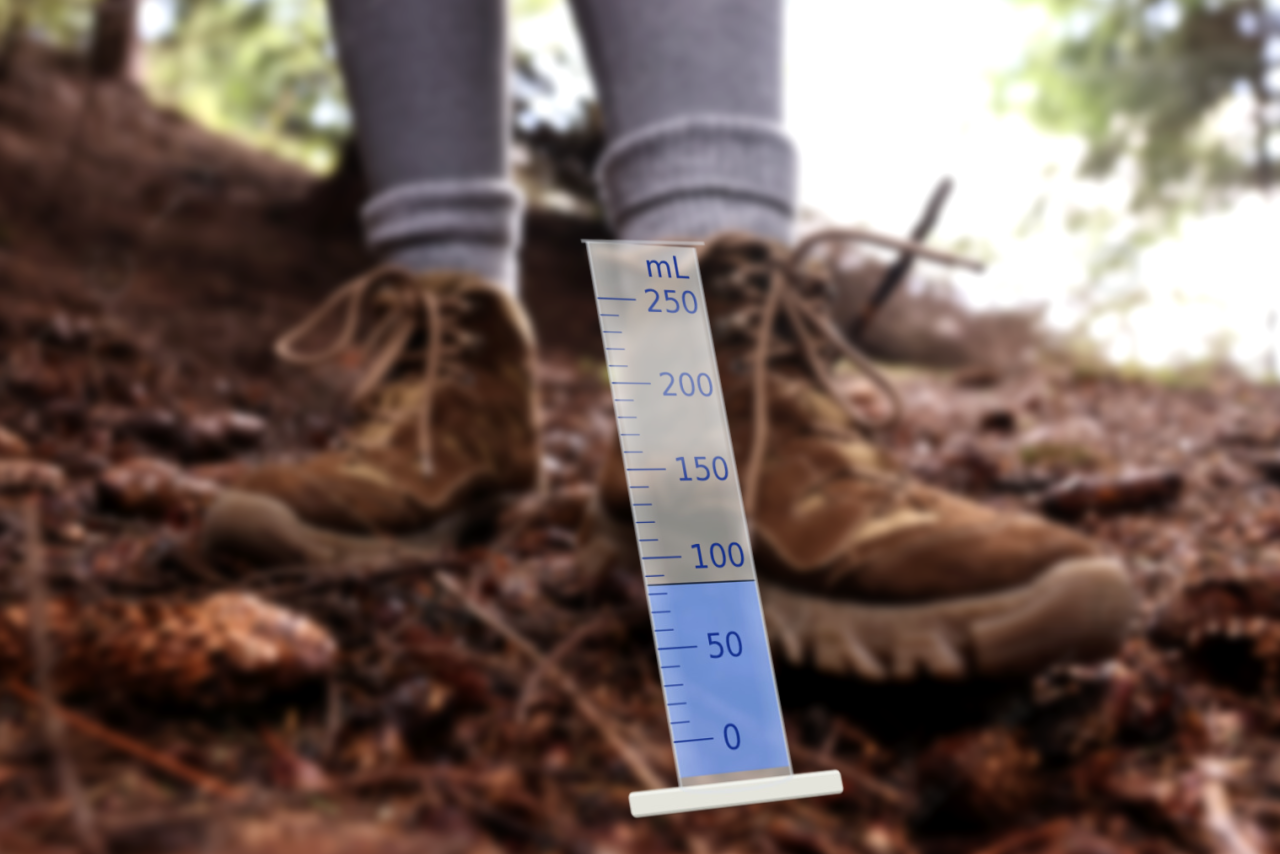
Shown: mL 85
